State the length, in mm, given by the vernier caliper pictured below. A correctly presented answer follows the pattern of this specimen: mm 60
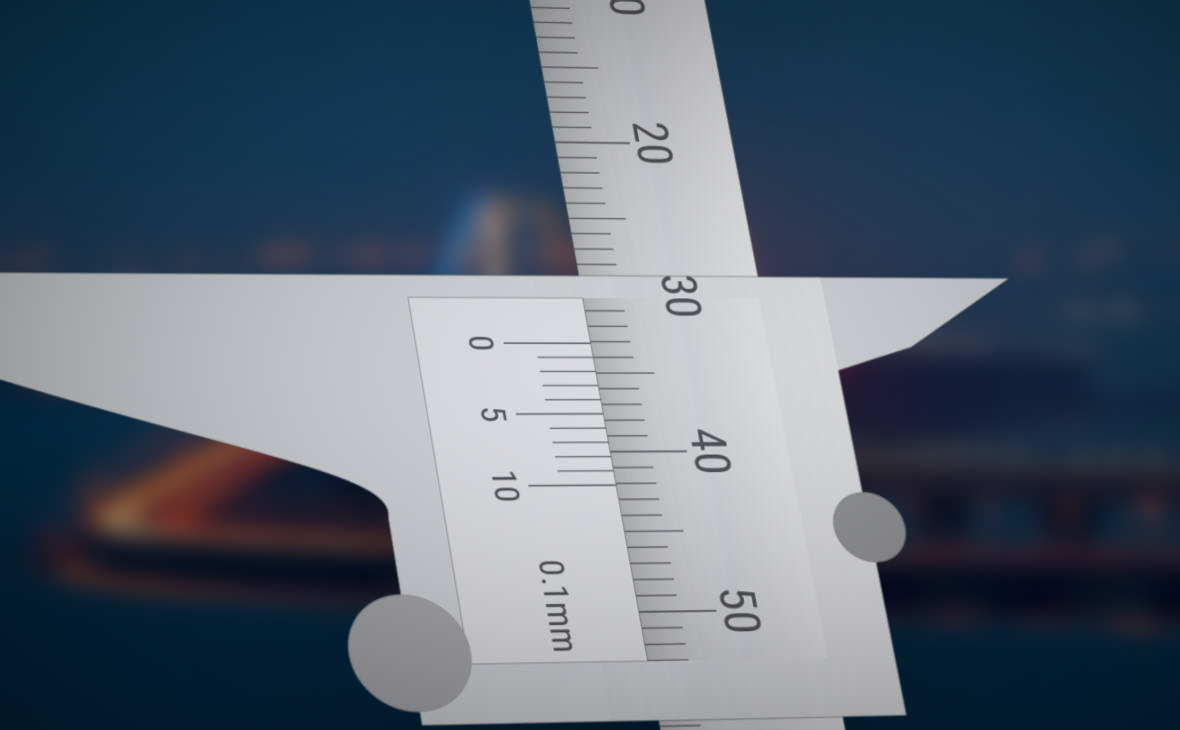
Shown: mm 33.1
